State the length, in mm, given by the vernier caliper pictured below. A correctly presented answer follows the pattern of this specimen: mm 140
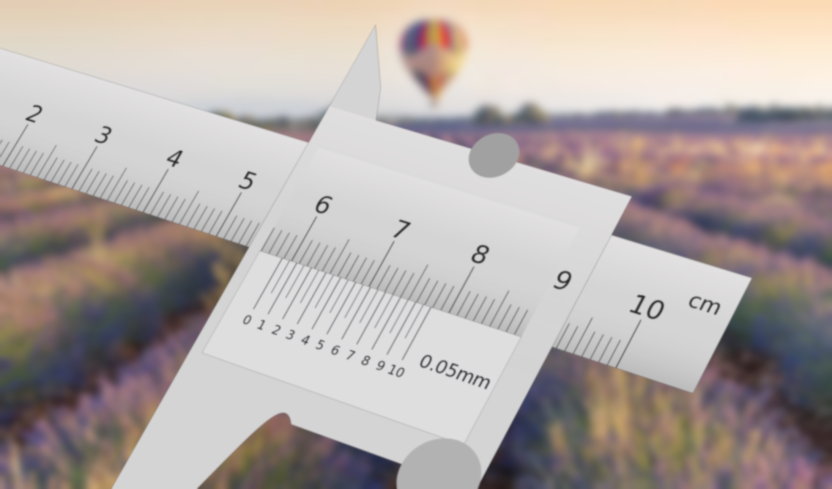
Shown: mm 58.8
